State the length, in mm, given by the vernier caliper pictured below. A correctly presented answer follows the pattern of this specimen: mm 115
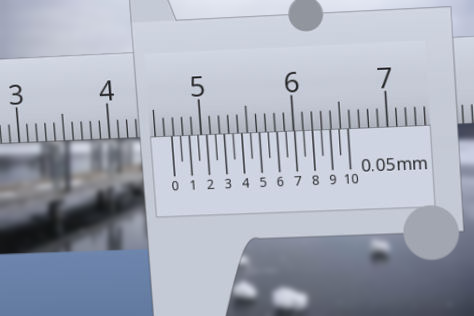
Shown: mm 46.8
